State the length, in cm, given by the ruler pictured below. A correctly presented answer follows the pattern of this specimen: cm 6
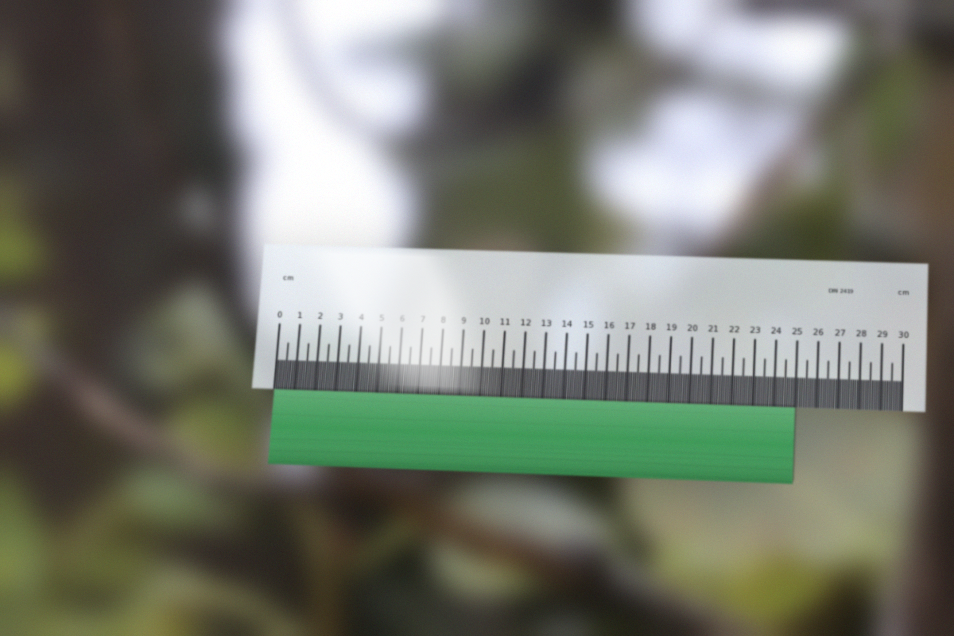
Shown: cm 25
